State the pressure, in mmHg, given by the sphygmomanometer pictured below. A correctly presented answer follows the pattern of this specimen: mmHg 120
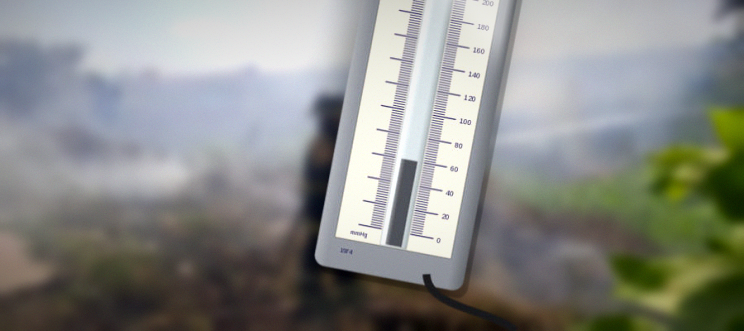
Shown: mmHg 60
